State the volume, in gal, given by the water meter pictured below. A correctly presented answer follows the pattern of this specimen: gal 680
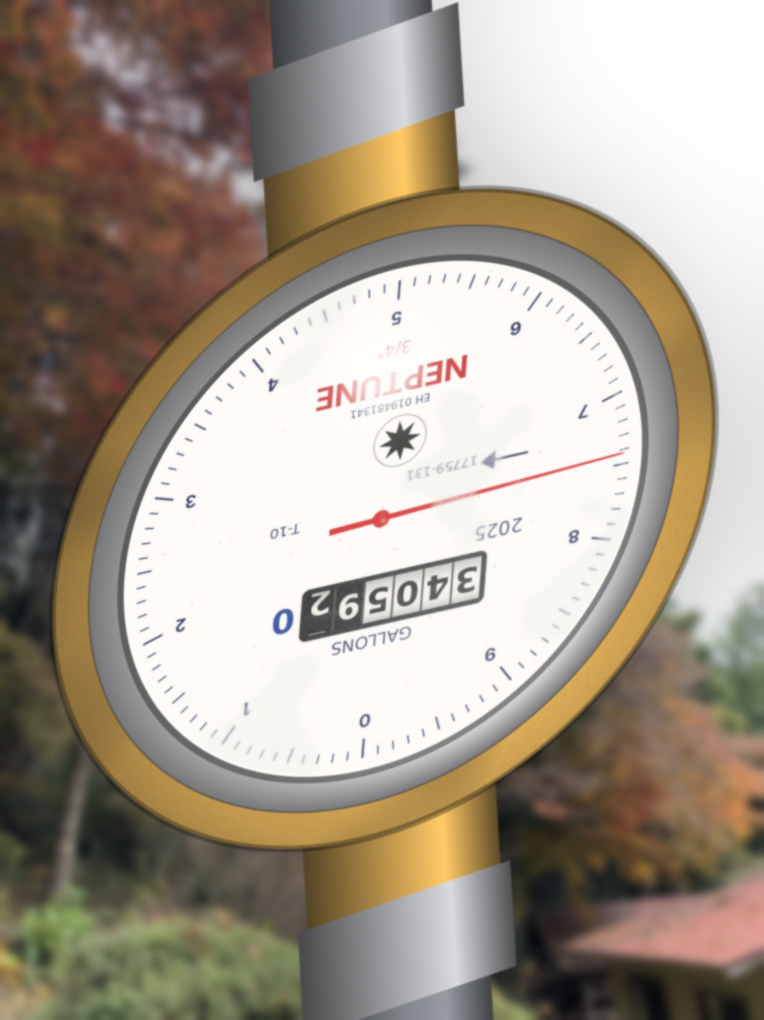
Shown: gal 3405917.4
